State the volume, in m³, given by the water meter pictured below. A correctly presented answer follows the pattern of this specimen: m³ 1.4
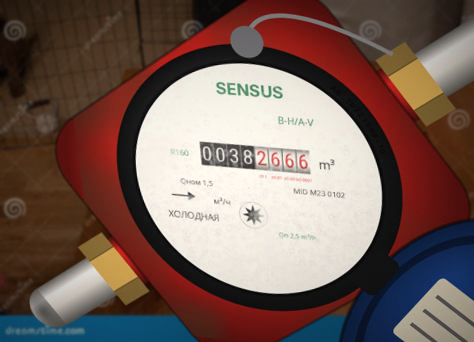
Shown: m³ 38.2666
